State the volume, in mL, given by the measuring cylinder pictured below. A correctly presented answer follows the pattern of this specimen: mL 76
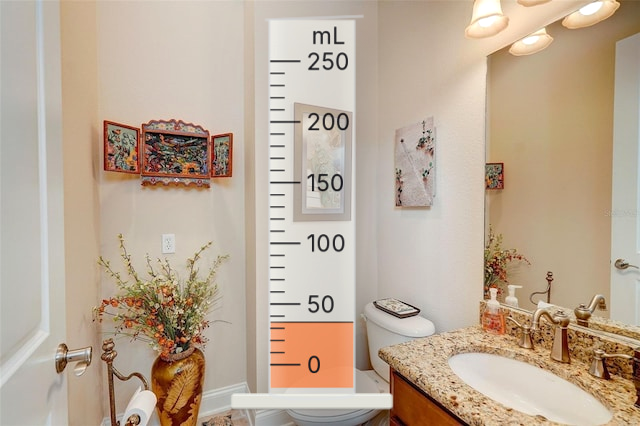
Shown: mL 35
